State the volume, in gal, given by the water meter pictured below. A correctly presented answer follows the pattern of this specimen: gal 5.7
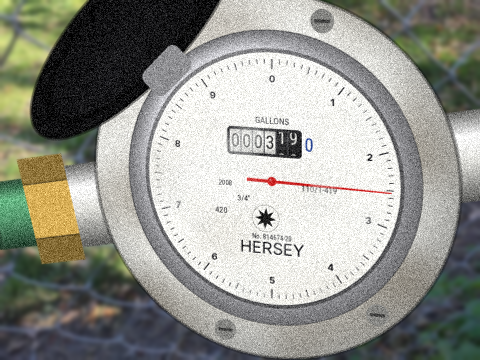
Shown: gal 3192.5
